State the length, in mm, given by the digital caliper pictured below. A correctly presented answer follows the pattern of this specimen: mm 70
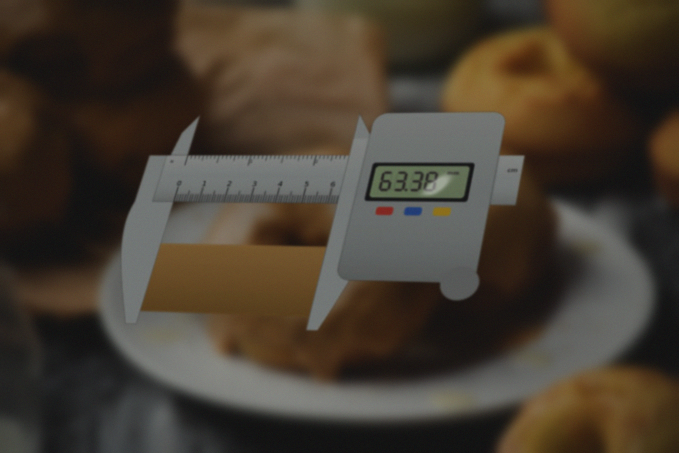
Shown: mm 63.38
